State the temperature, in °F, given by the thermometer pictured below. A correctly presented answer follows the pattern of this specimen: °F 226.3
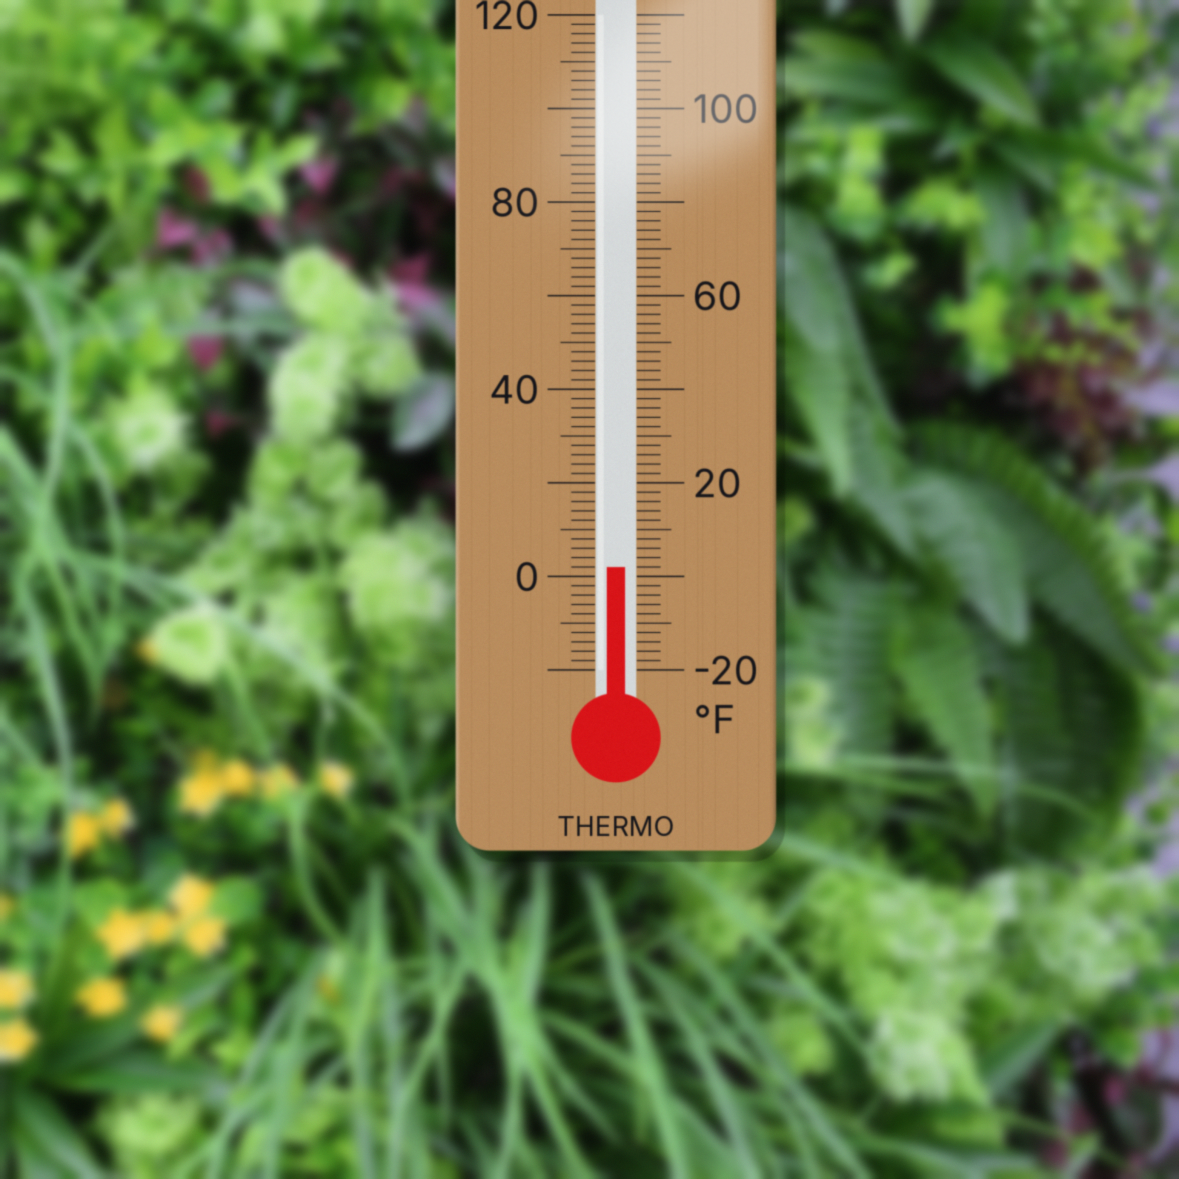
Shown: °F 2
